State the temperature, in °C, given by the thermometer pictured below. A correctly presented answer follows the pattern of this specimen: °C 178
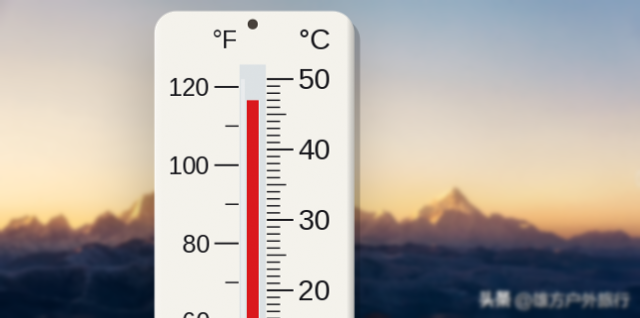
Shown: °C 47
